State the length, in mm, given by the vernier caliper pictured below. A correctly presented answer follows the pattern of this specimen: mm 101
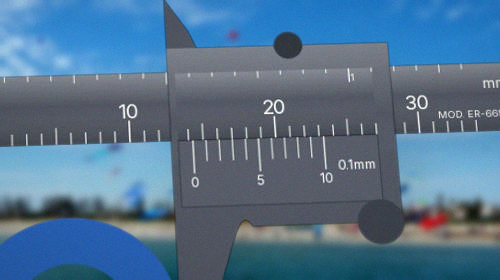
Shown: mm 14.3
